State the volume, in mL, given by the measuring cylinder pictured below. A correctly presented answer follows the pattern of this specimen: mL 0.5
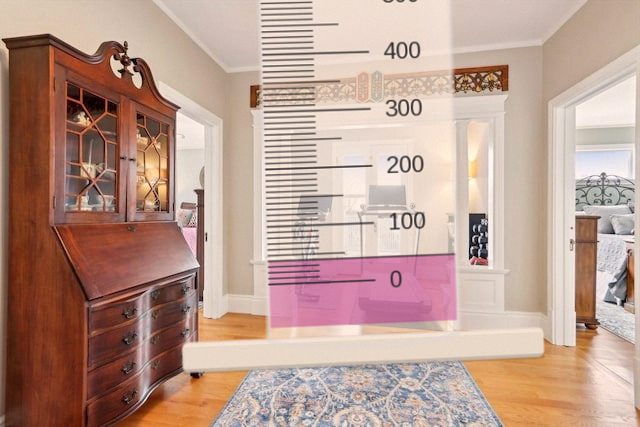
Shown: mL 40
